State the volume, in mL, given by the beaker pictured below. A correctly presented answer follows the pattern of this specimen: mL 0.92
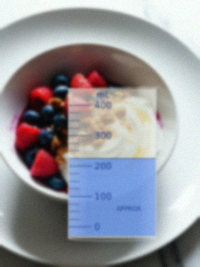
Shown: mL 225
